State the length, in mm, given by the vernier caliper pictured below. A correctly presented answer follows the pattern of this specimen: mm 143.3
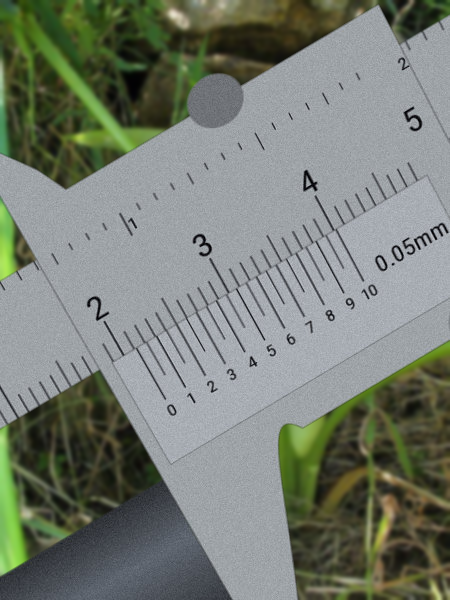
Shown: mm 21.2
